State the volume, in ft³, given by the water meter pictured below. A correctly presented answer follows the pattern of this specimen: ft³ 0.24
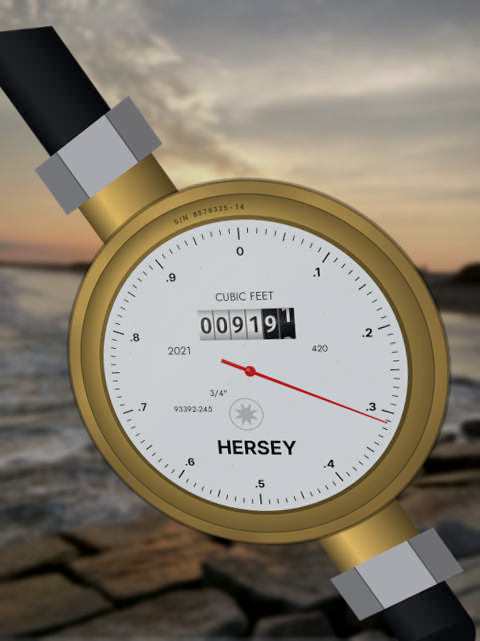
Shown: ft³ 9191.31
